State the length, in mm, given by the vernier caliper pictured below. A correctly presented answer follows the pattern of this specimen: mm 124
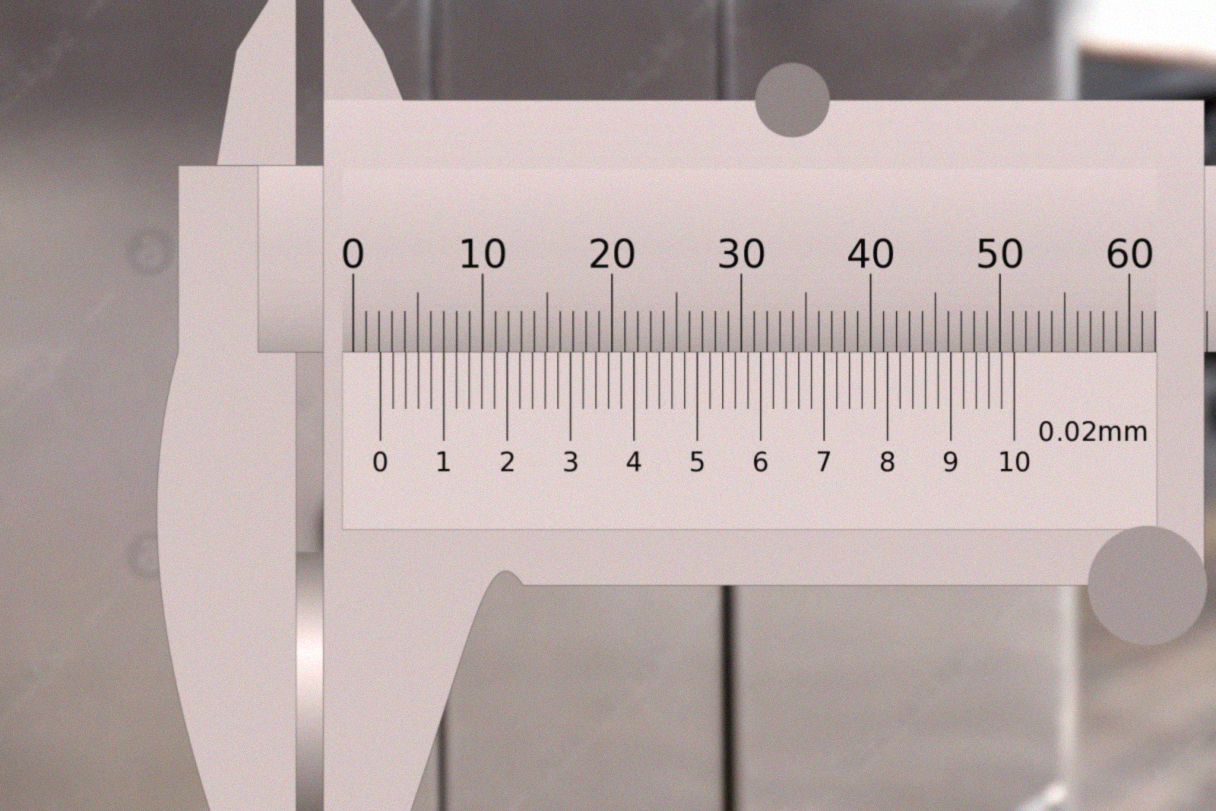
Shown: mm 2.1
